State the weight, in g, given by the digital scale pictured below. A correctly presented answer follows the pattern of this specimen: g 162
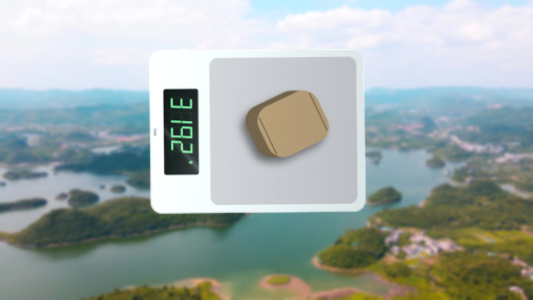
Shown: g 3192
